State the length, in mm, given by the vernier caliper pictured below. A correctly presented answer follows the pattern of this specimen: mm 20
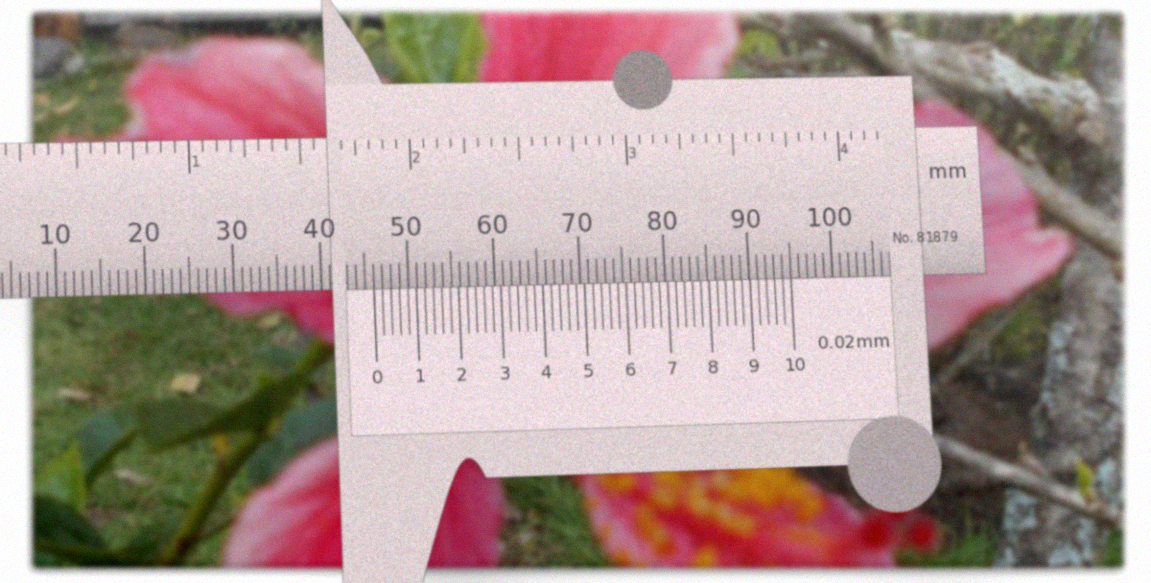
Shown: mm 46.0
